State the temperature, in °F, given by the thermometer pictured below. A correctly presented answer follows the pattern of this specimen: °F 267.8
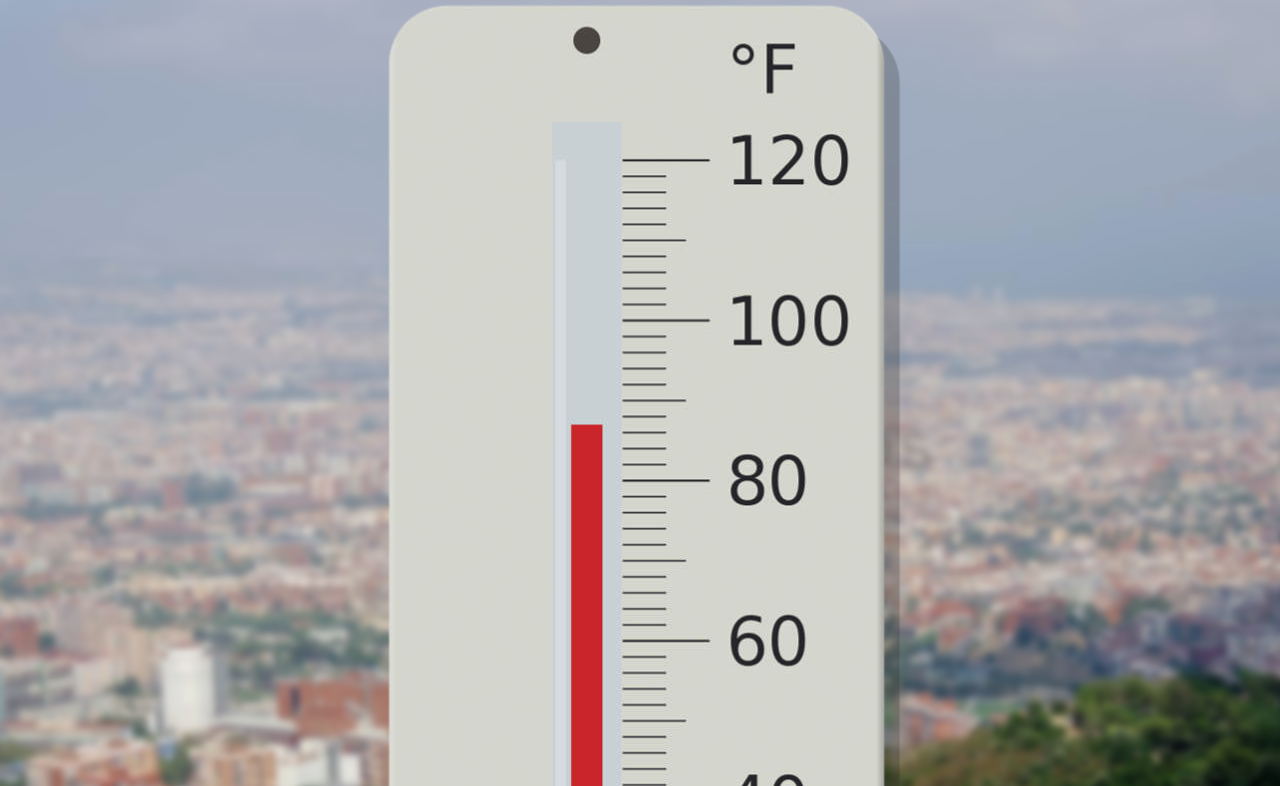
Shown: °F 87
